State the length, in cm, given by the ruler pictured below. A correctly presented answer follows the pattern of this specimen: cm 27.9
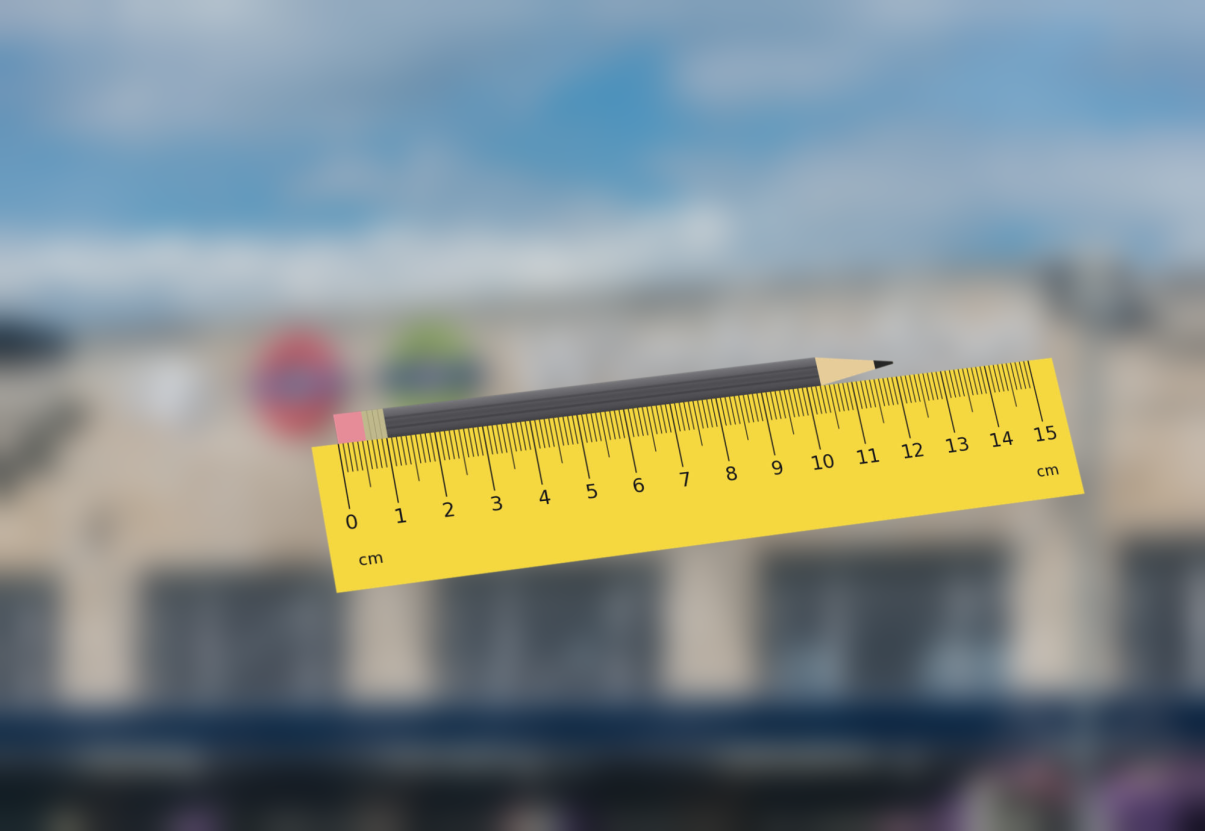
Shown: cm 12
